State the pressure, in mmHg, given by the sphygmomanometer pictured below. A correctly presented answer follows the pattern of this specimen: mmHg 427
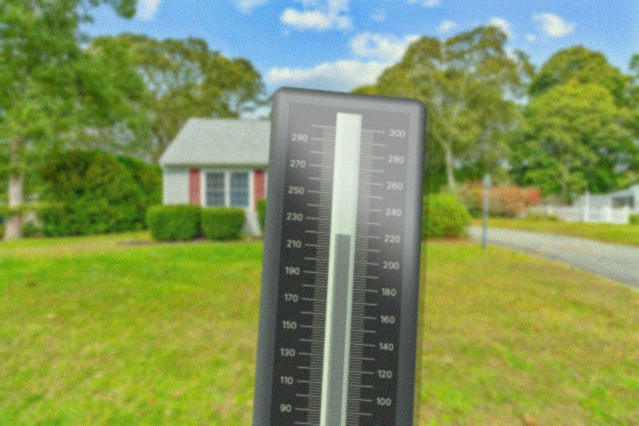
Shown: mmHg 220
